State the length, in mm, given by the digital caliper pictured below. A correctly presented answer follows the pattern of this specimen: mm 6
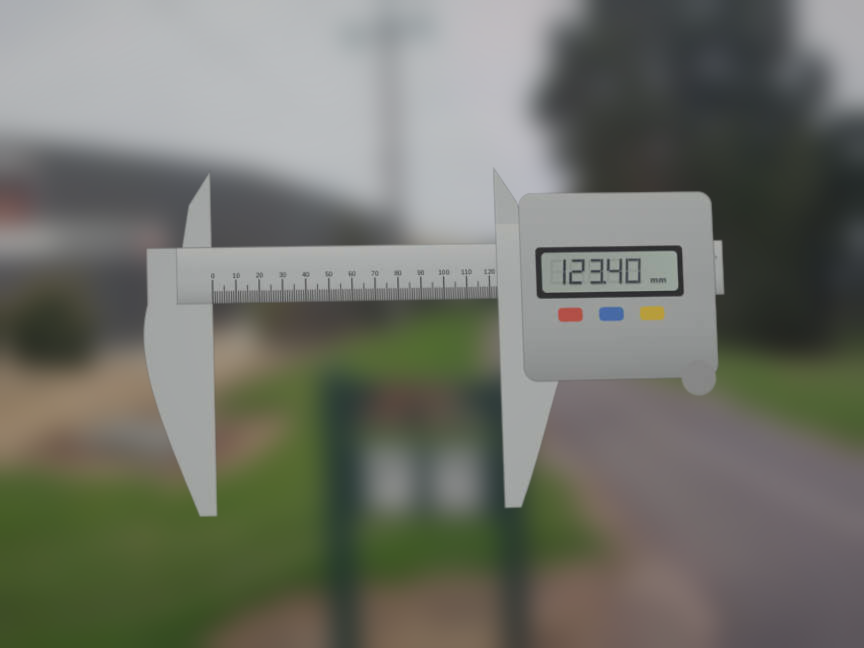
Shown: mm 123.40
